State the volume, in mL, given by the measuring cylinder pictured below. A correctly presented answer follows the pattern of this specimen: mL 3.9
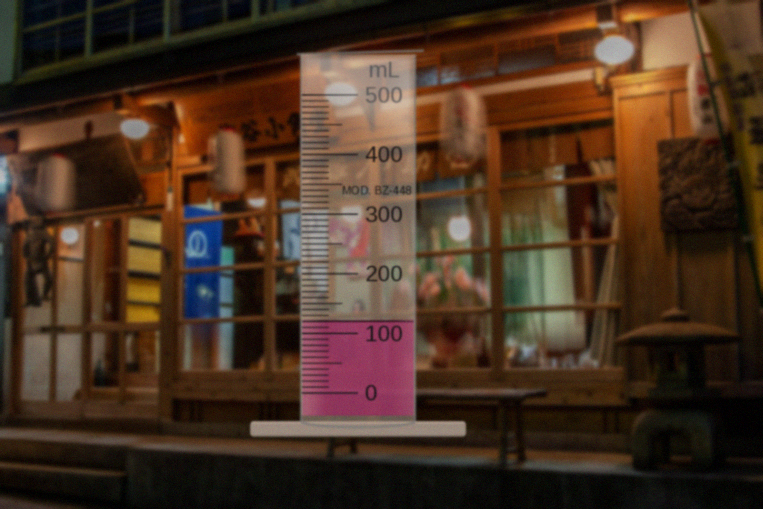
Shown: mL 120
